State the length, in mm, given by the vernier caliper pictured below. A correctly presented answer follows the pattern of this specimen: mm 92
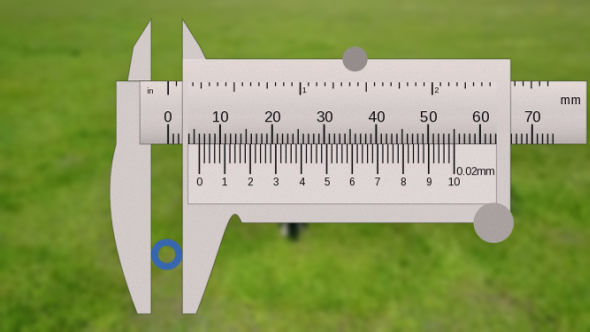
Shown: mm 6.0
